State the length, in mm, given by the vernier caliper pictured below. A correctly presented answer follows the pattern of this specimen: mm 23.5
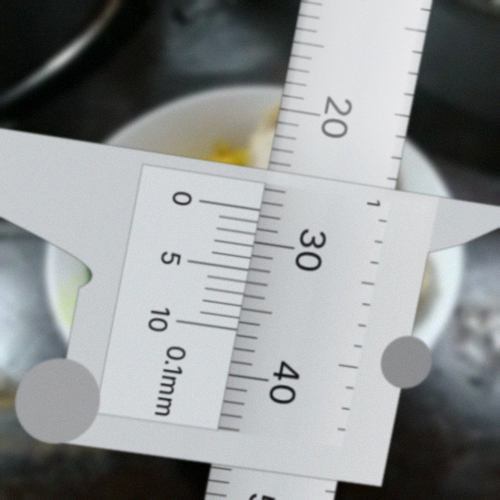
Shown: mm 27.6
